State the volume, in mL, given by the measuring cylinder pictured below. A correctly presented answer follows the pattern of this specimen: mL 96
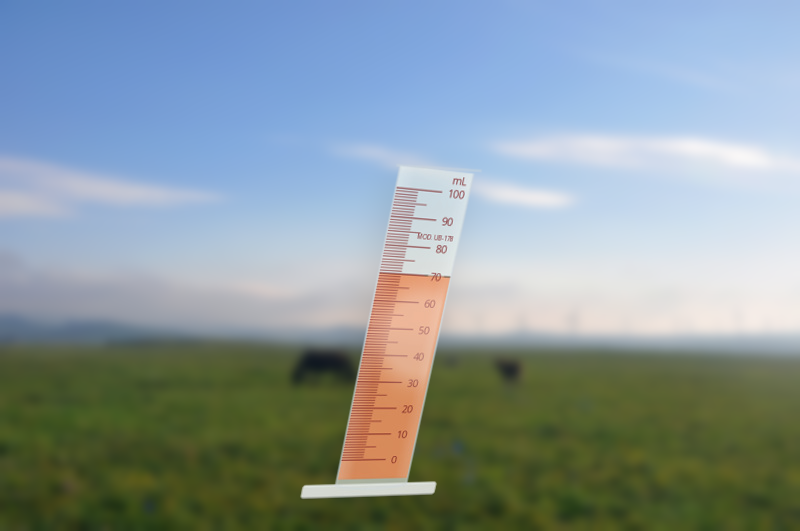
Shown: mL 70
